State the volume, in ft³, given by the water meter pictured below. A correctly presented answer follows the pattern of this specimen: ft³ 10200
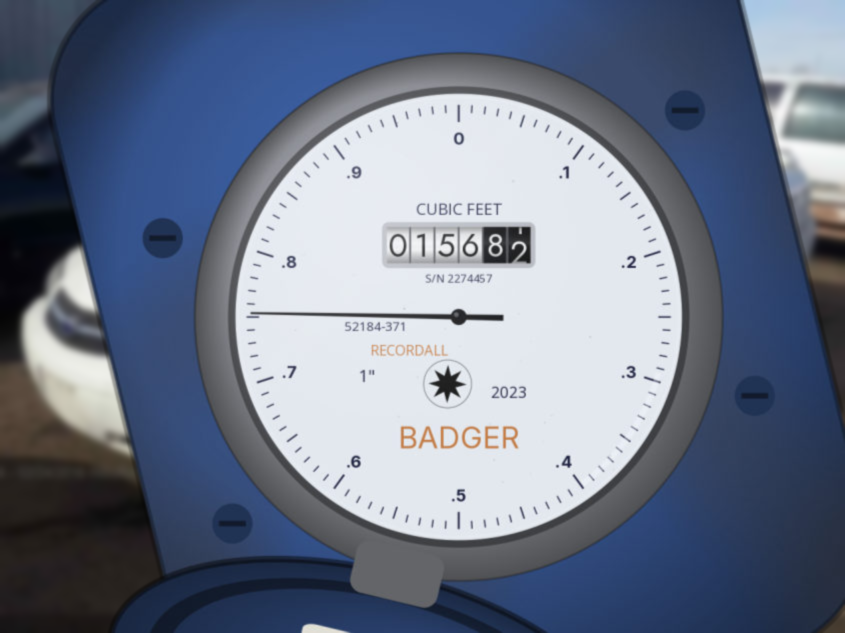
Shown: ft³ 15681.75
